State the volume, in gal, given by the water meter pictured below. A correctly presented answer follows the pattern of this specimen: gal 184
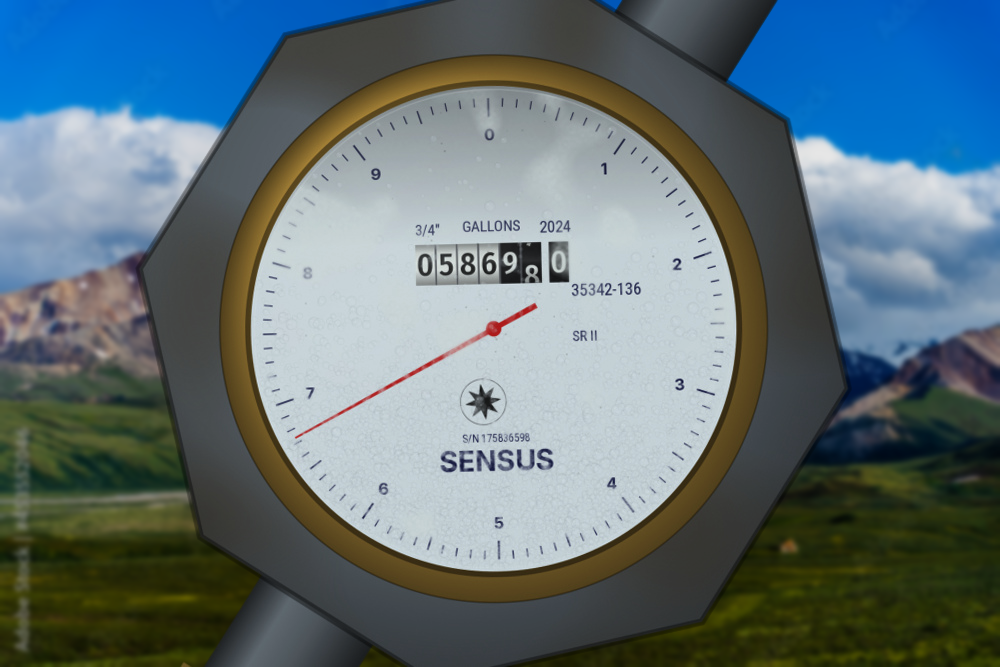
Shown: gal 586976.7
